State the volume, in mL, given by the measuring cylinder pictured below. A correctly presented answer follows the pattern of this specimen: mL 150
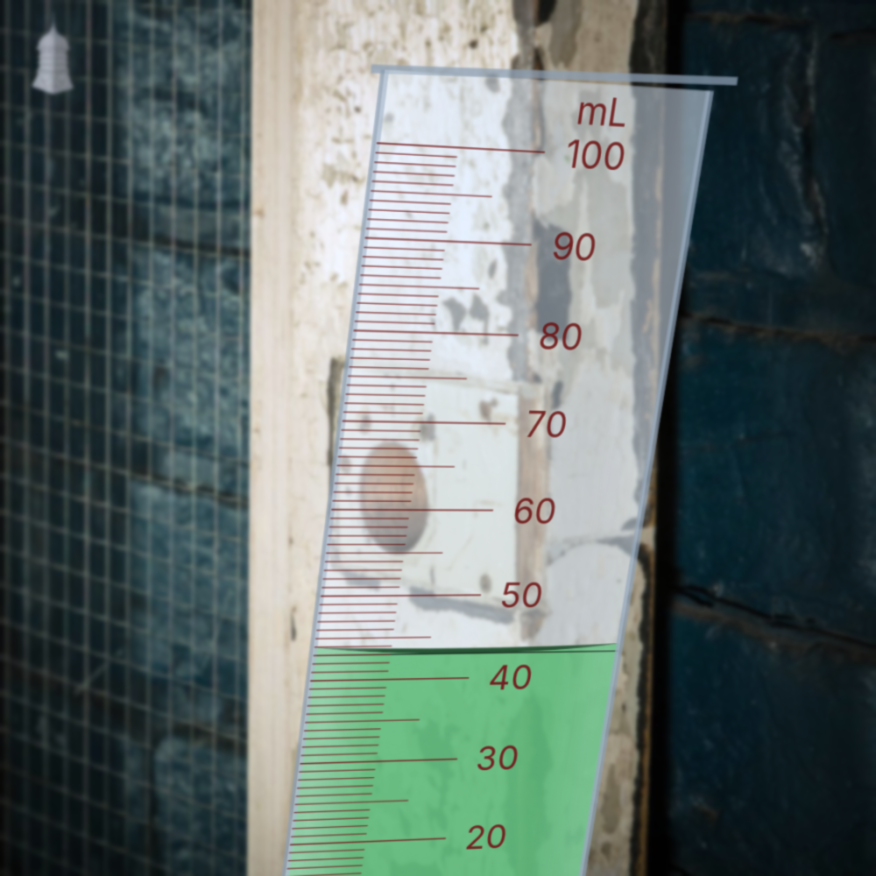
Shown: mL 43
